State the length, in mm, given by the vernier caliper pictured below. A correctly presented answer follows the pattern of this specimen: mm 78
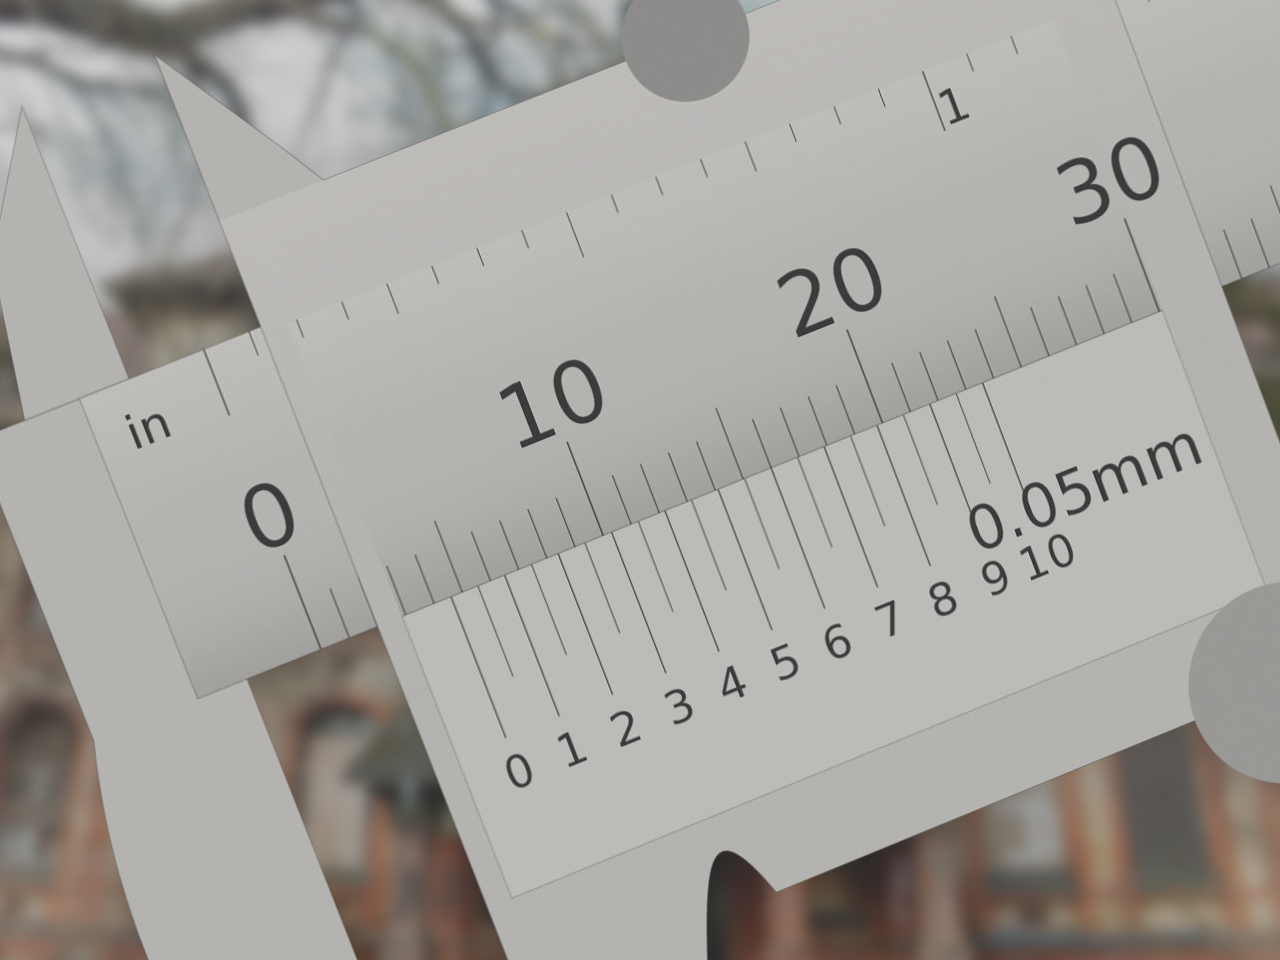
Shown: mm 4.60
